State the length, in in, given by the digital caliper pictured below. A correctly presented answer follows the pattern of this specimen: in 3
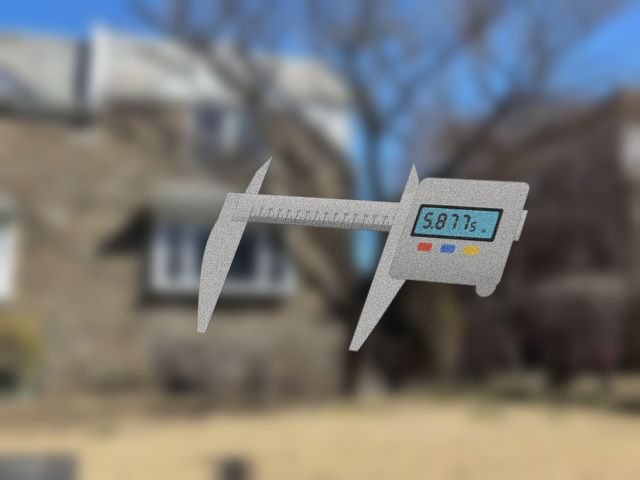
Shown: in 5.8775
